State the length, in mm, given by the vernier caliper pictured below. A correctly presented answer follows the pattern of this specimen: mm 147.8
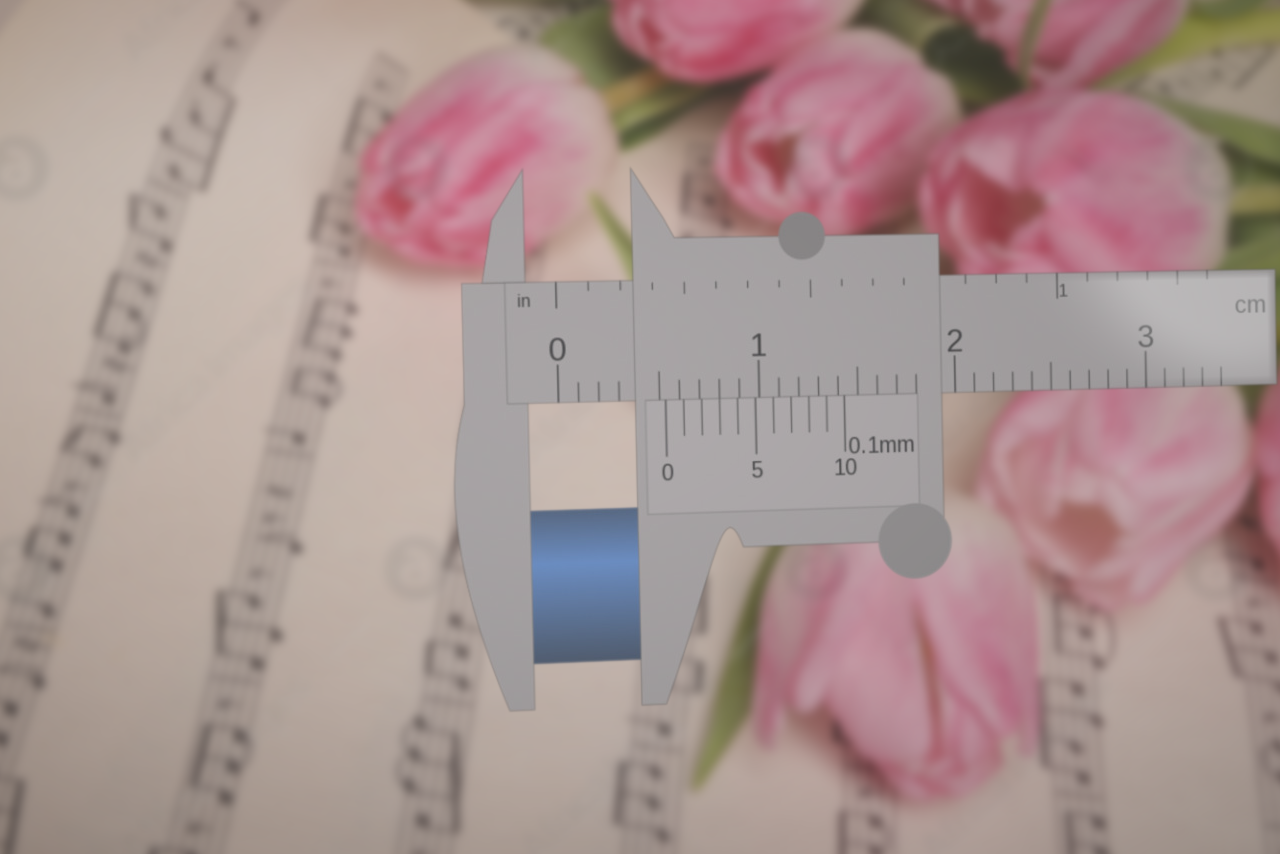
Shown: mm 5.3
